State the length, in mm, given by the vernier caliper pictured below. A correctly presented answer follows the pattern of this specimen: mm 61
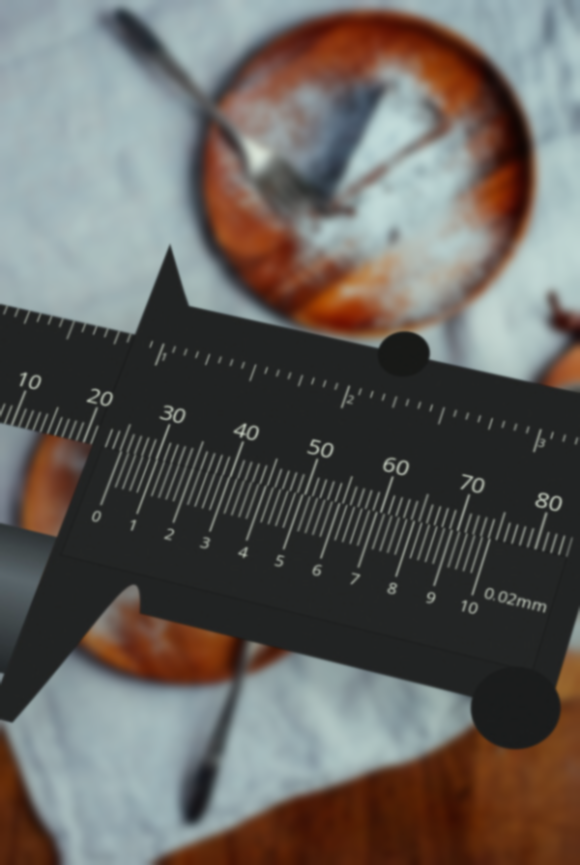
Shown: mm 25.2
